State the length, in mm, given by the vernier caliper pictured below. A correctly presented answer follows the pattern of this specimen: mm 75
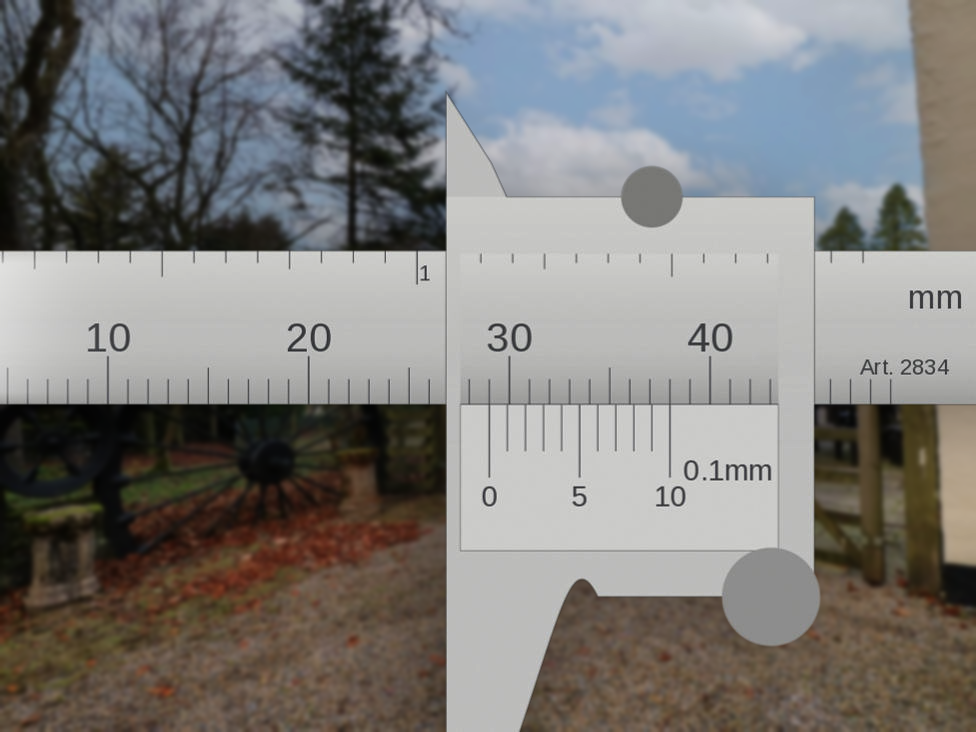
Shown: mm 29.0
